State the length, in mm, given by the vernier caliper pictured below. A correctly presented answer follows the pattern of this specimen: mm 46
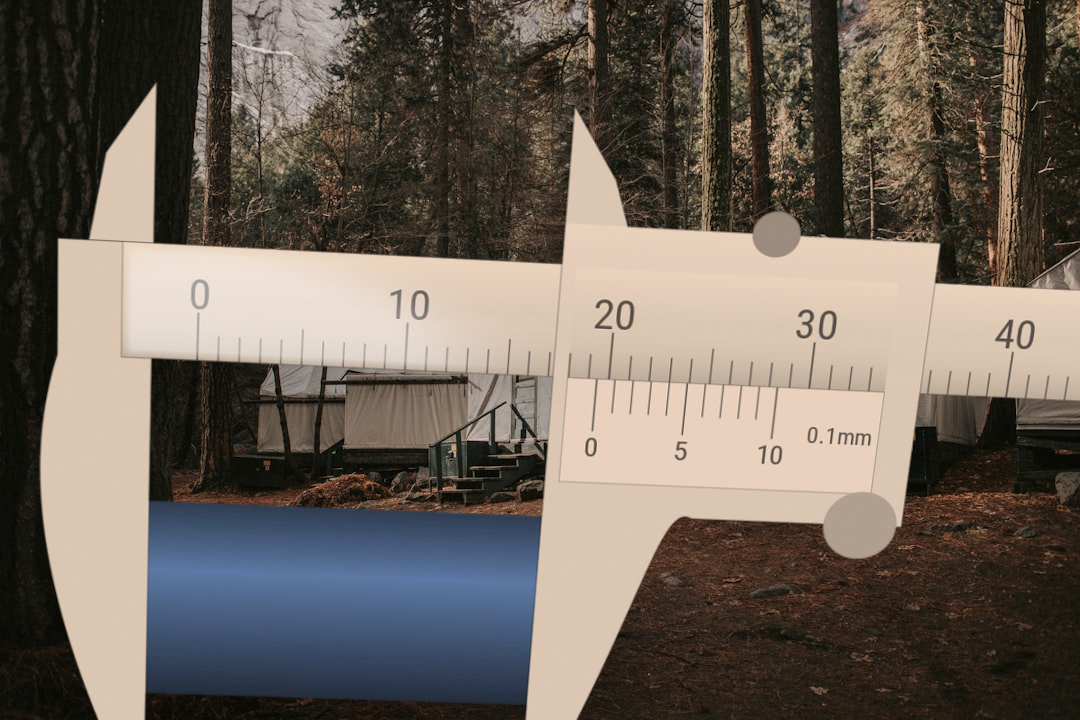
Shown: mm 19.4
